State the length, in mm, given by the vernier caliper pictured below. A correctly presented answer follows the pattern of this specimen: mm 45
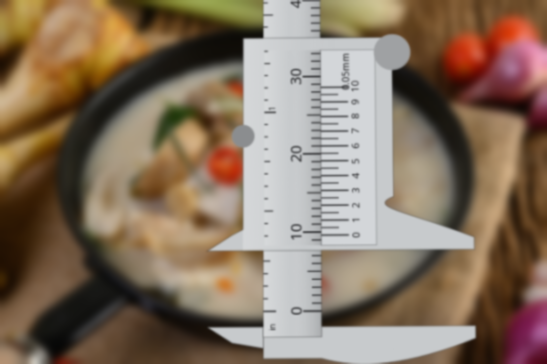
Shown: mm 9.6
